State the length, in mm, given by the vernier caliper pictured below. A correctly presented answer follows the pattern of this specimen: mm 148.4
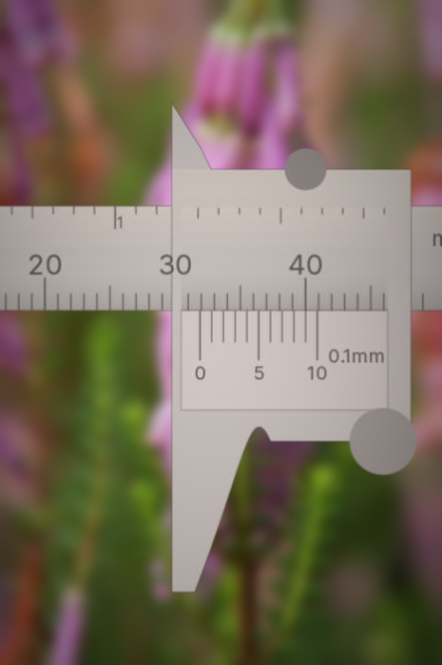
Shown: mm 31.9
